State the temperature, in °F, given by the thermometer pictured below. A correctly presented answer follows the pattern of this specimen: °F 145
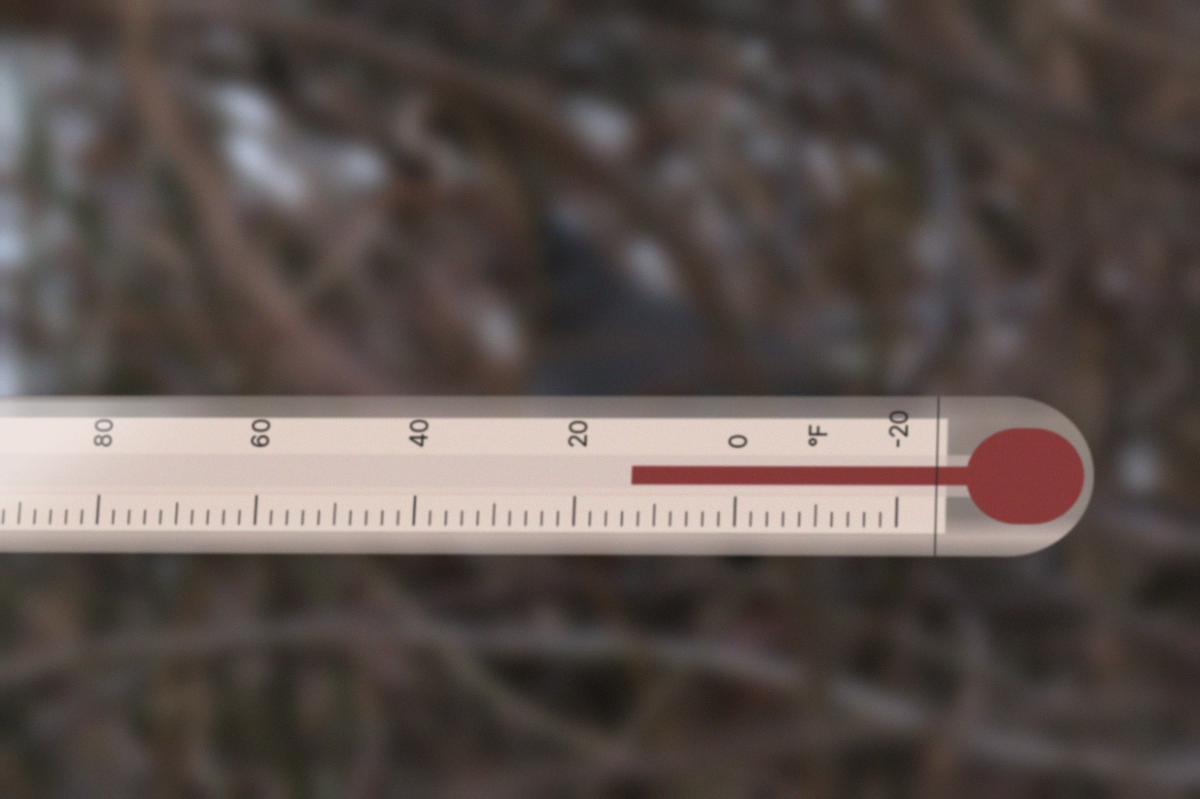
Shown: °F 13
